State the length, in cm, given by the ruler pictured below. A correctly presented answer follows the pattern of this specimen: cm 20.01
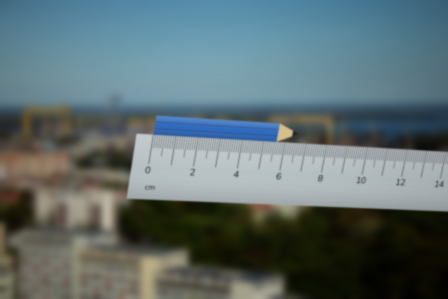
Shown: cm 6.5
